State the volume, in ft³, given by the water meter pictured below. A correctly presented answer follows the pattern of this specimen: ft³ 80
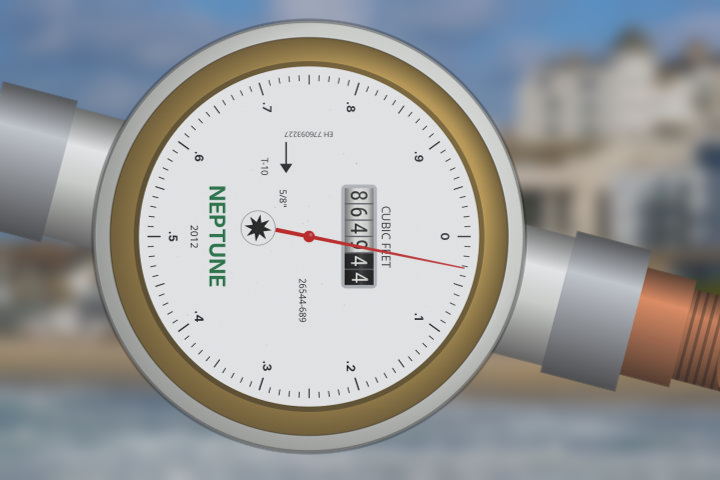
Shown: ft³ 864944.03
